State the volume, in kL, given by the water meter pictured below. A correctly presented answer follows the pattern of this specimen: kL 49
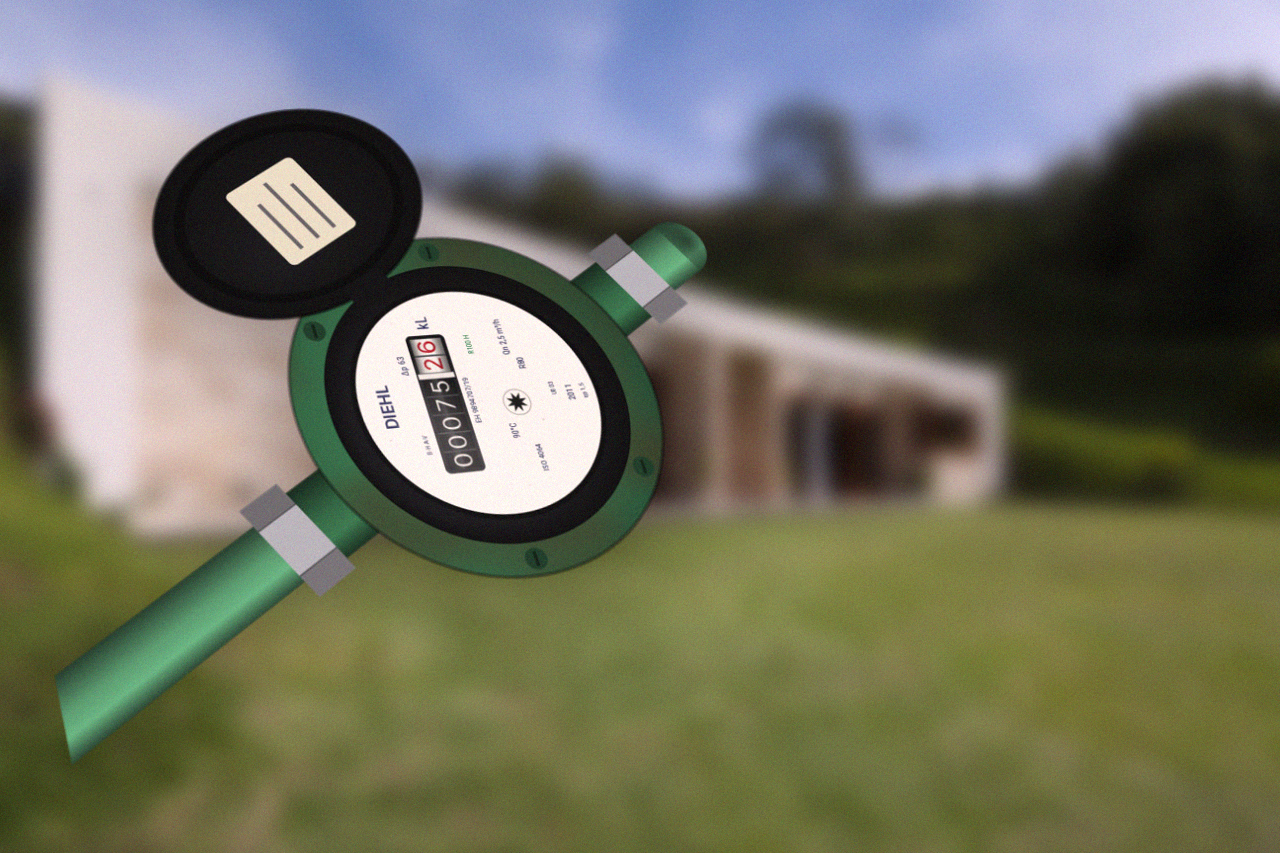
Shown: kL 75.26
